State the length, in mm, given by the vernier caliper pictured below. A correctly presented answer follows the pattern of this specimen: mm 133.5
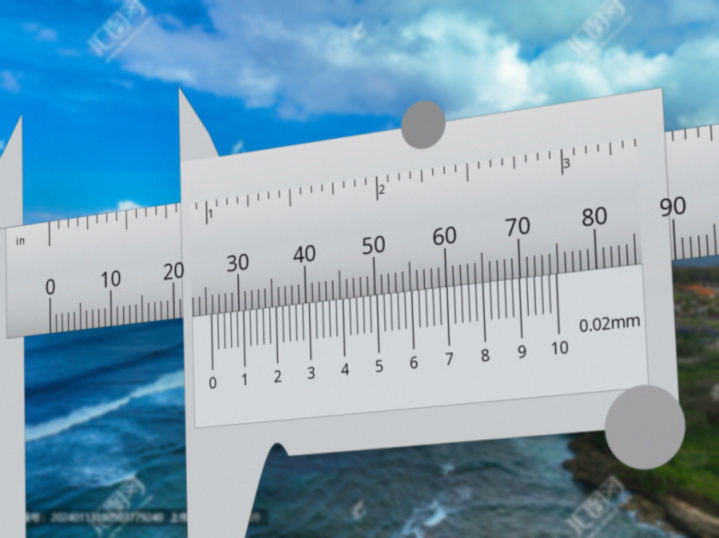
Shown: mm 25.8
